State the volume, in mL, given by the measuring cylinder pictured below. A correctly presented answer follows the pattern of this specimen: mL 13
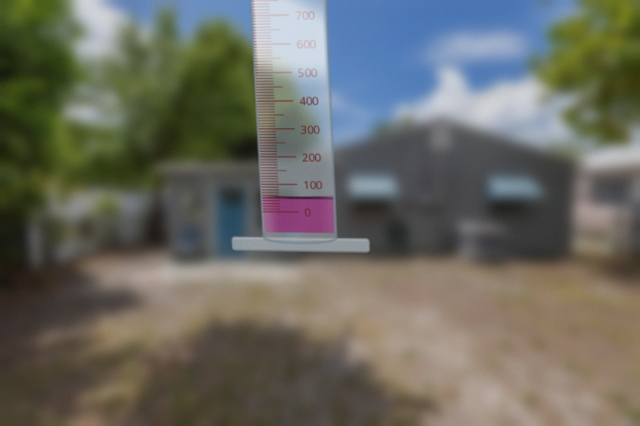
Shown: mL 50
